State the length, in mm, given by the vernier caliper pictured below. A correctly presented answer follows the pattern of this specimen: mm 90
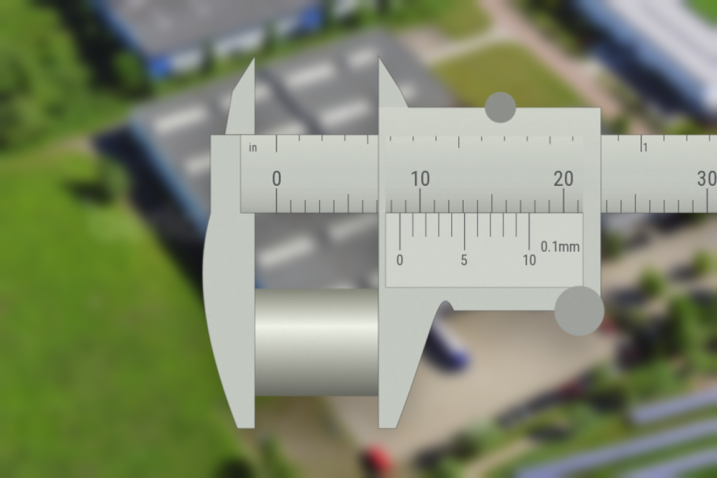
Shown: mm 8.6
